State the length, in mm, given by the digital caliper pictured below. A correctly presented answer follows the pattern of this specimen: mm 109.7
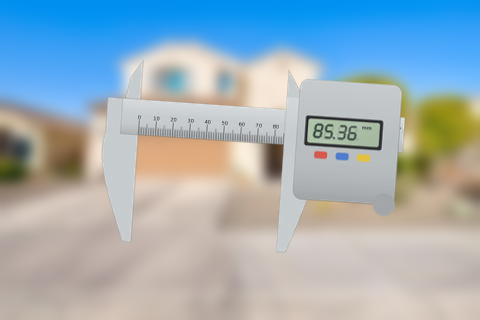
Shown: mm 85.36
